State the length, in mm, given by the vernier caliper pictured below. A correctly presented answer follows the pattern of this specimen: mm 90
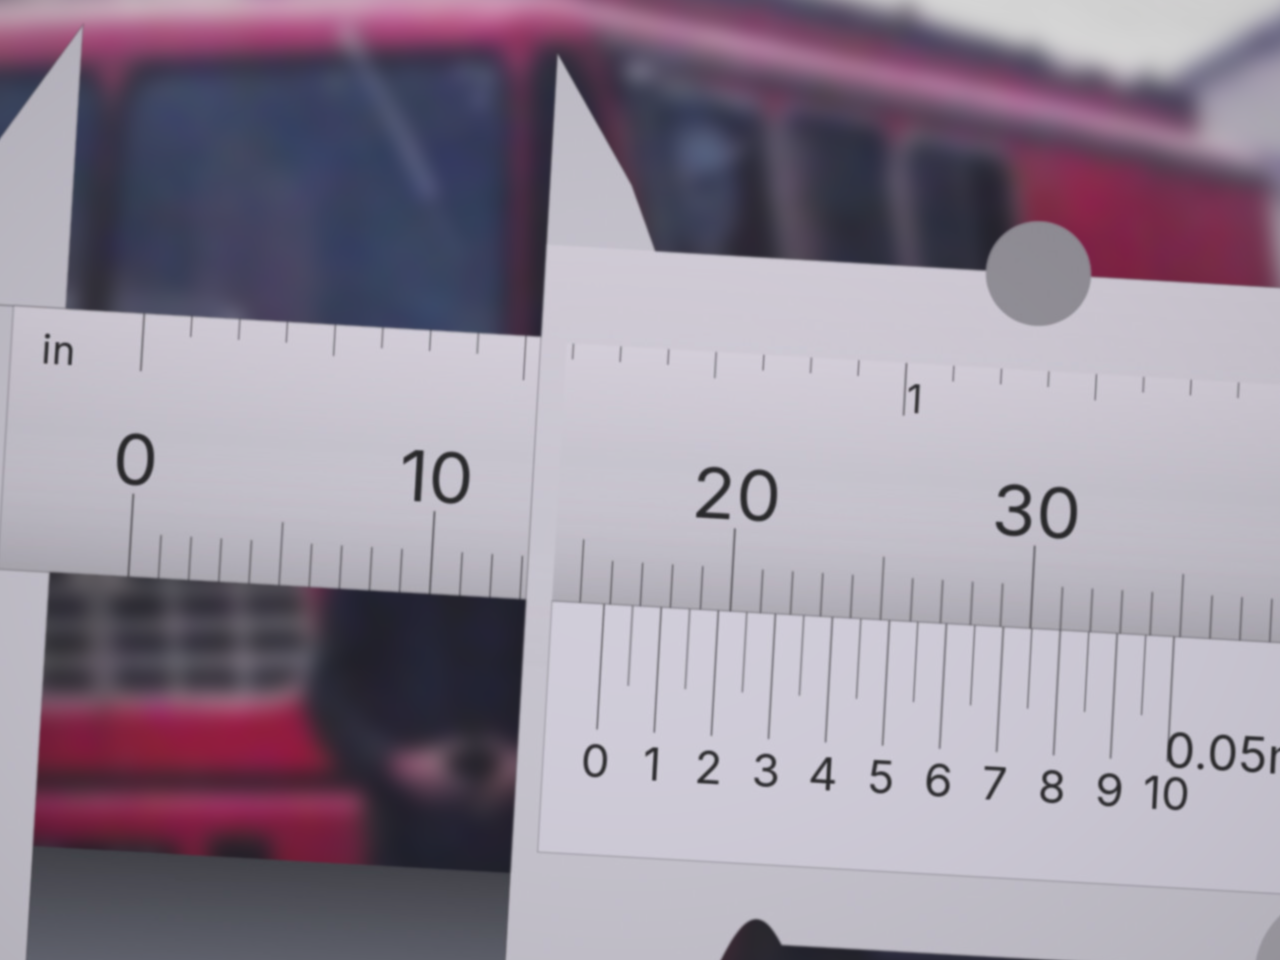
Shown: mm 15.8
